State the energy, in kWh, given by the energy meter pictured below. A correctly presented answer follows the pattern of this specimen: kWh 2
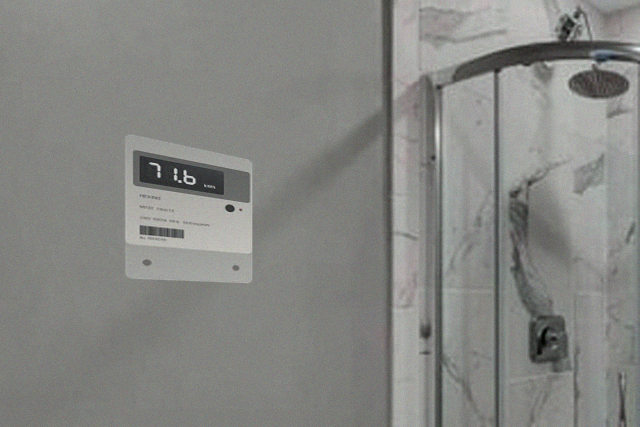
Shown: kWh 71.6
